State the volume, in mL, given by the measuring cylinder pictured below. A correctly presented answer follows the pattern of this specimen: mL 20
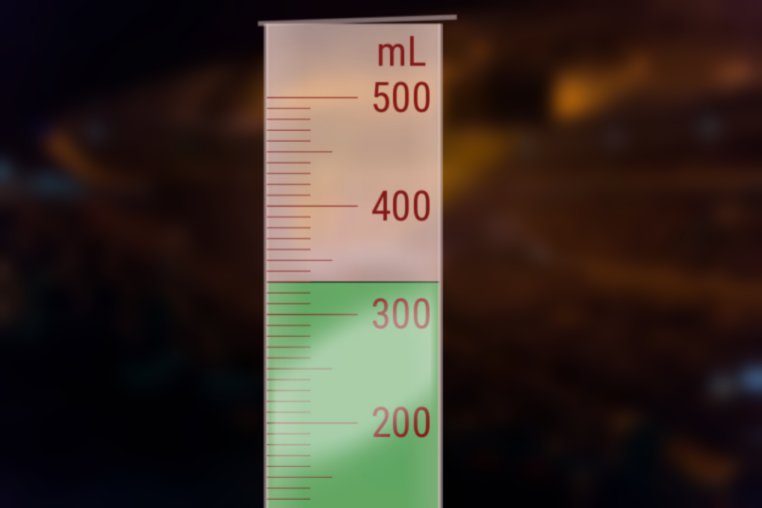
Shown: mL 330
